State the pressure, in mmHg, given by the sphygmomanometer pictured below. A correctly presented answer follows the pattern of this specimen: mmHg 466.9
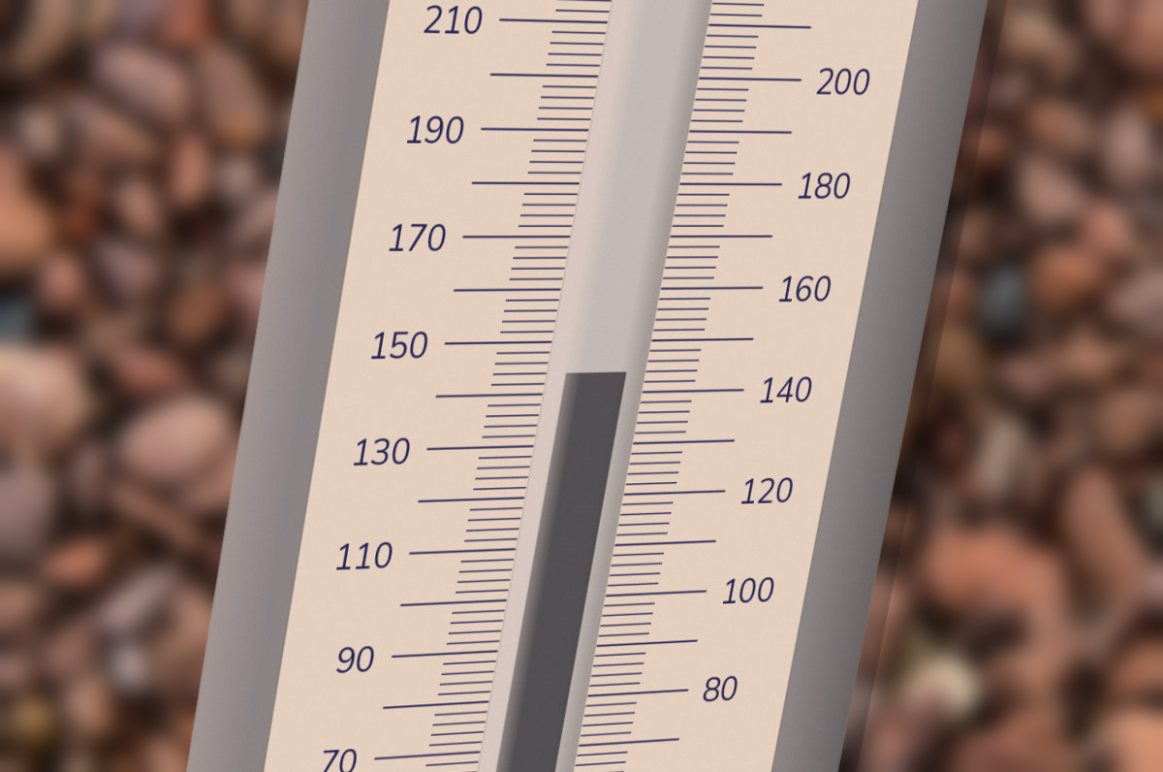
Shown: mmHg 144
